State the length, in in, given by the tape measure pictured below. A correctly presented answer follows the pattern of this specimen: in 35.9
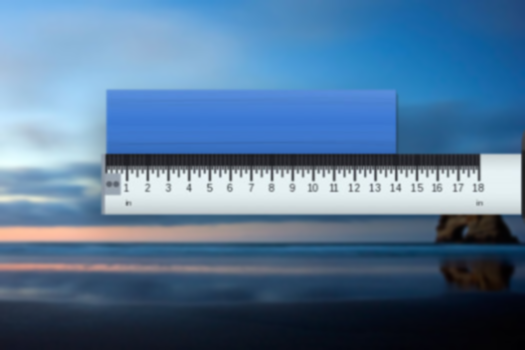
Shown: in 14
